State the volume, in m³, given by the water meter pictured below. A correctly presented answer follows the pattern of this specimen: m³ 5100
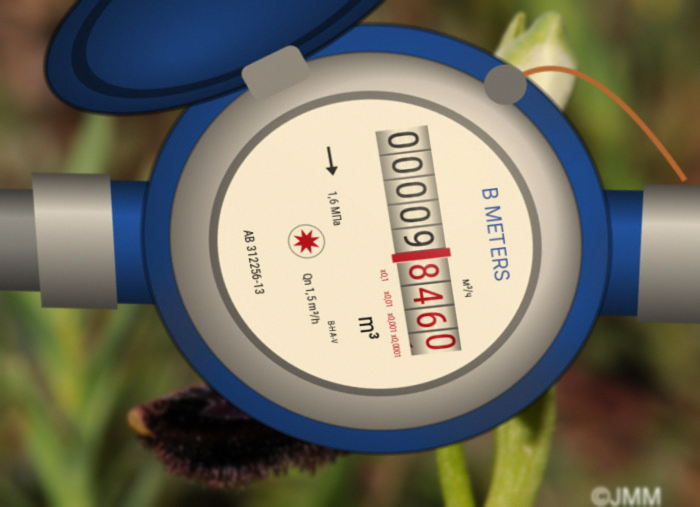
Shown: m³ 9.8460
